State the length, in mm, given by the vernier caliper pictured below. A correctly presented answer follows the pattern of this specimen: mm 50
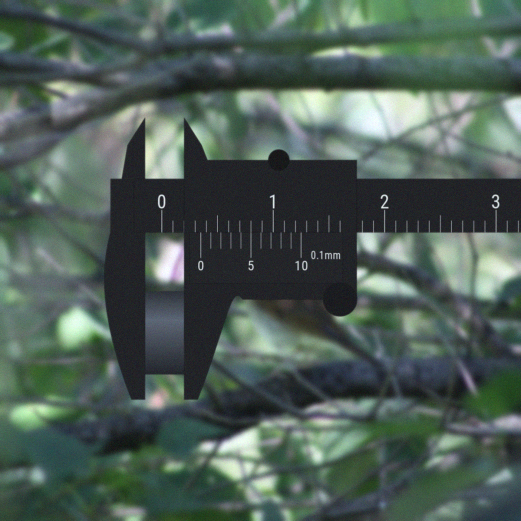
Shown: mm 3.5
